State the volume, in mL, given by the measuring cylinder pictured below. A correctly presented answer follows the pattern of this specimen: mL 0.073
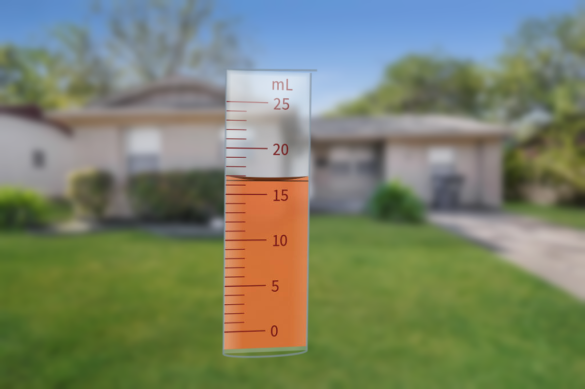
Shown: mL 16.5
